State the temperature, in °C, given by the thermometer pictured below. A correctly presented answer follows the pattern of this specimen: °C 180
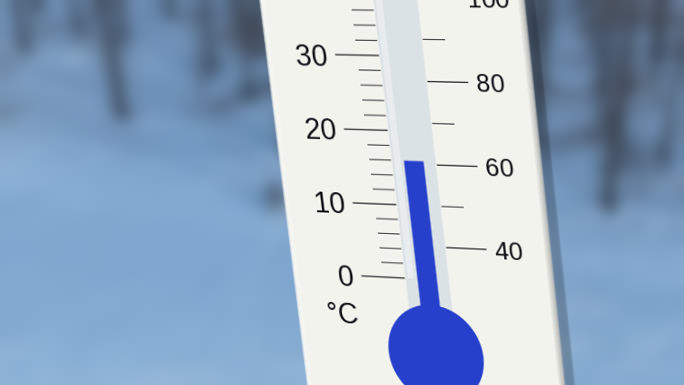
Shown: °C 16
